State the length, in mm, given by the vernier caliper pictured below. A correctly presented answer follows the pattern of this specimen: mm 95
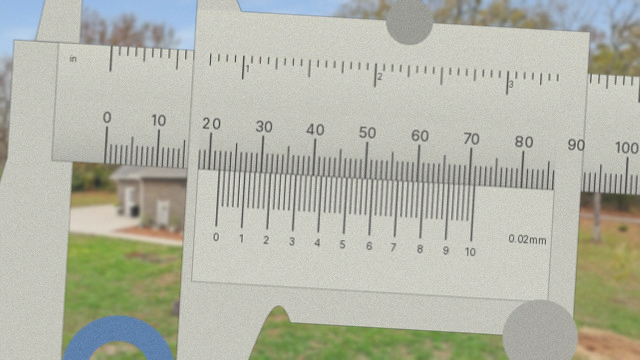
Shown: mm 22.0
